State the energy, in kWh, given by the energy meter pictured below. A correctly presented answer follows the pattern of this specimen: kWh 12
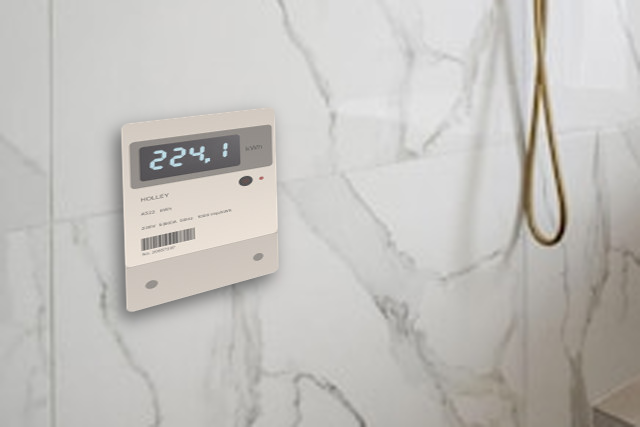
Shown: kWh 224.1
